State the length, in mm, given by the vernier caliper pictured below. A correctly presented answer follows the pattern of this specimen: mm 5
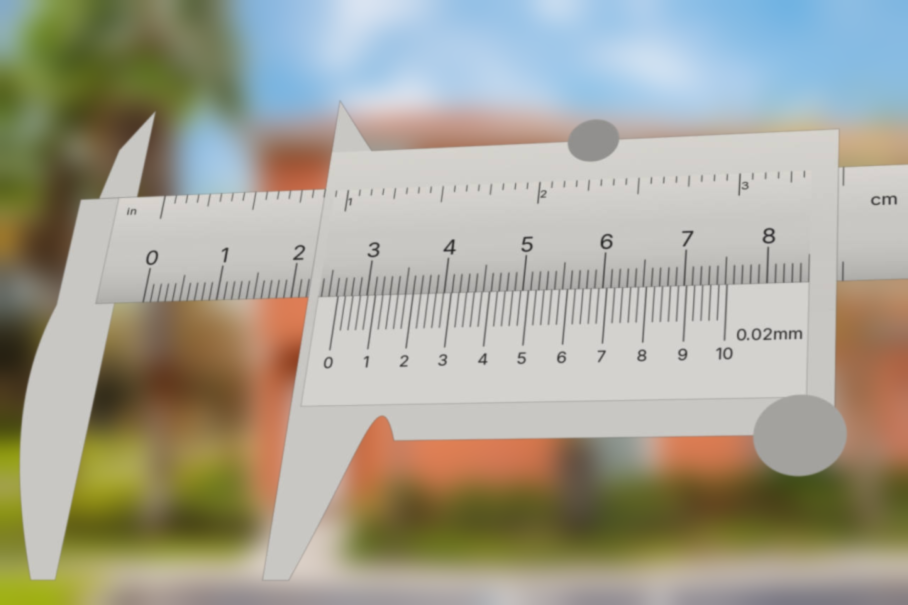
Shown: mm 26.2
